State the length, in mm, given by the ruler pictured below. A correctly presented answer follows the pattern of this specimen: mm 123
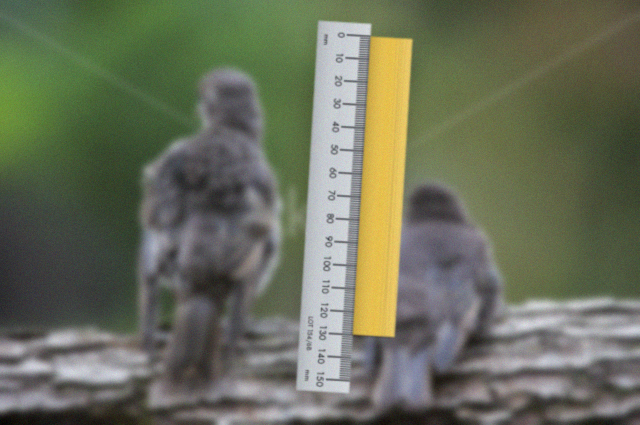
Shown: mm 130
